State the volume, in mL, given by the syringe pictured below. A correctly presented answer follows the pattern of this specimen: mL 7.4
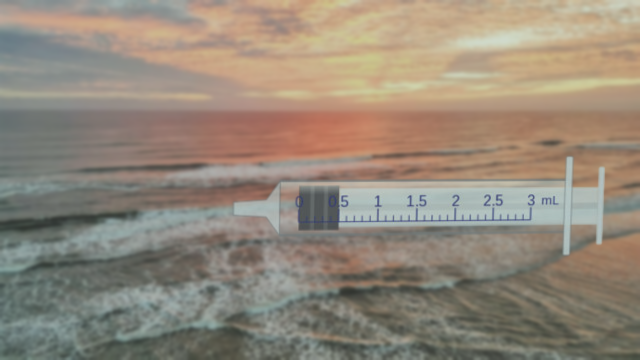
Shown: mL 0
